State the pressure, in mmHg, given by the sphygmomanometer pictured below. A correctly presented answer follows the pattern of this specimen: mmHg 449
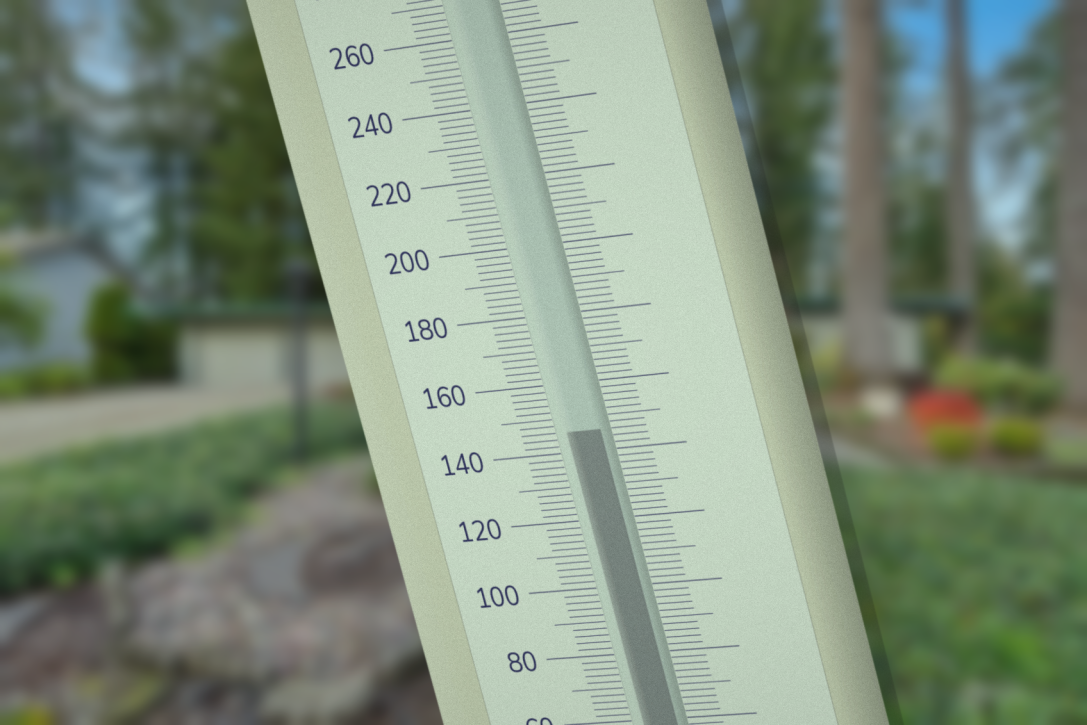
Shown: mmHg 146
